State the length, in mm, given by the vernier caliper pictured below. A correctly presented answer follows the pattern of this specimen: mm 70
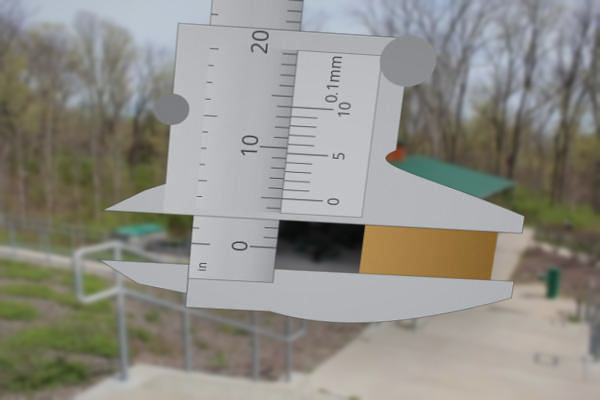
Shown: mm 5.0
